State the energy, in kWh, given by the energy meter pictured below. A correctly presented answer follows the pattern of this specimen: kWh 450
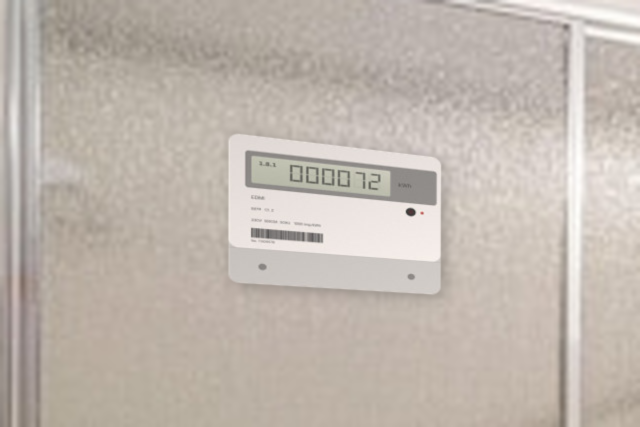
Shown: kWh 72
